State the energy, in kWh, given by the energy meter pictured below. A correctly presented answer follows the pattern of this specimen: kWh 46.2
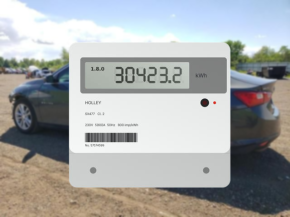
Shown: kWh 30423.2
